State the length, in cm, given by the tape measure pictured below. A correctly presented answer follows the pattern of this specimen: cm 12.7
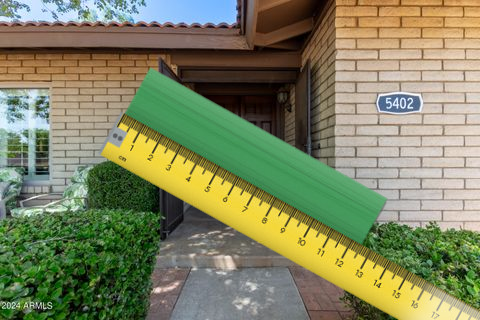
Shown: cm 12.5
